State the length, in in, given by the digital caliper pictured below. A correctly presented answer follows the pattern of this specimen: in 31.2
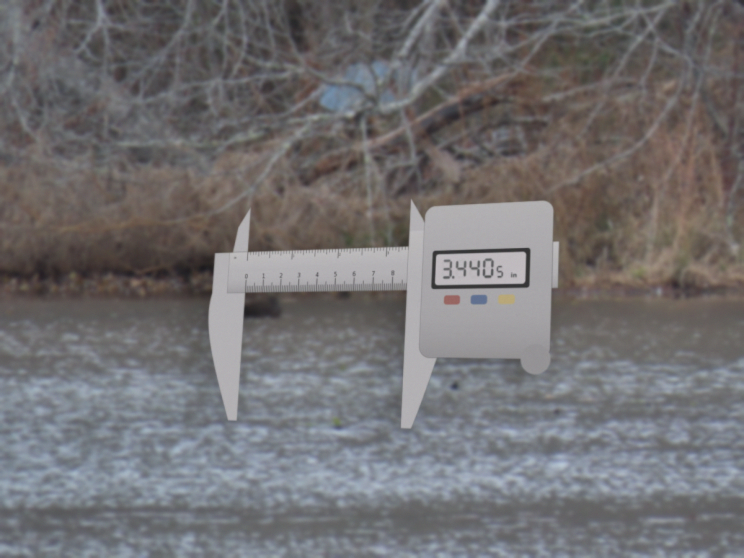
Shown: in 3.4405
